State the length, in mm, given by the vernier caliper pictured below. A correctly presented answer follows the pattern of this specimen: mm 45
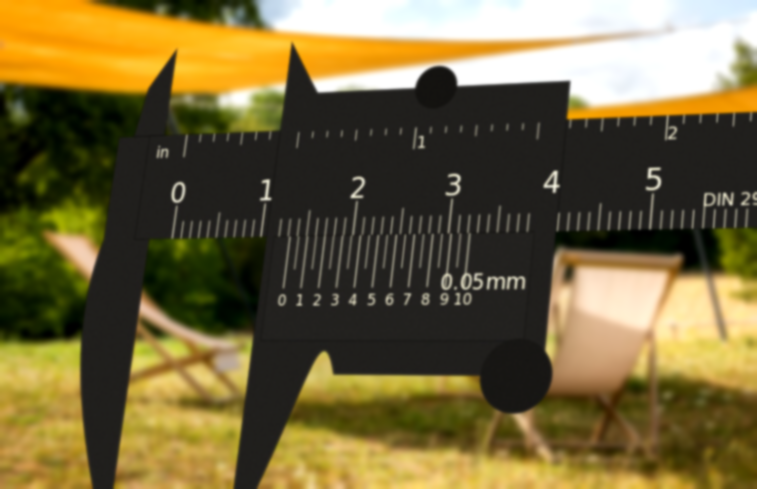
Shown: mm 13.2
